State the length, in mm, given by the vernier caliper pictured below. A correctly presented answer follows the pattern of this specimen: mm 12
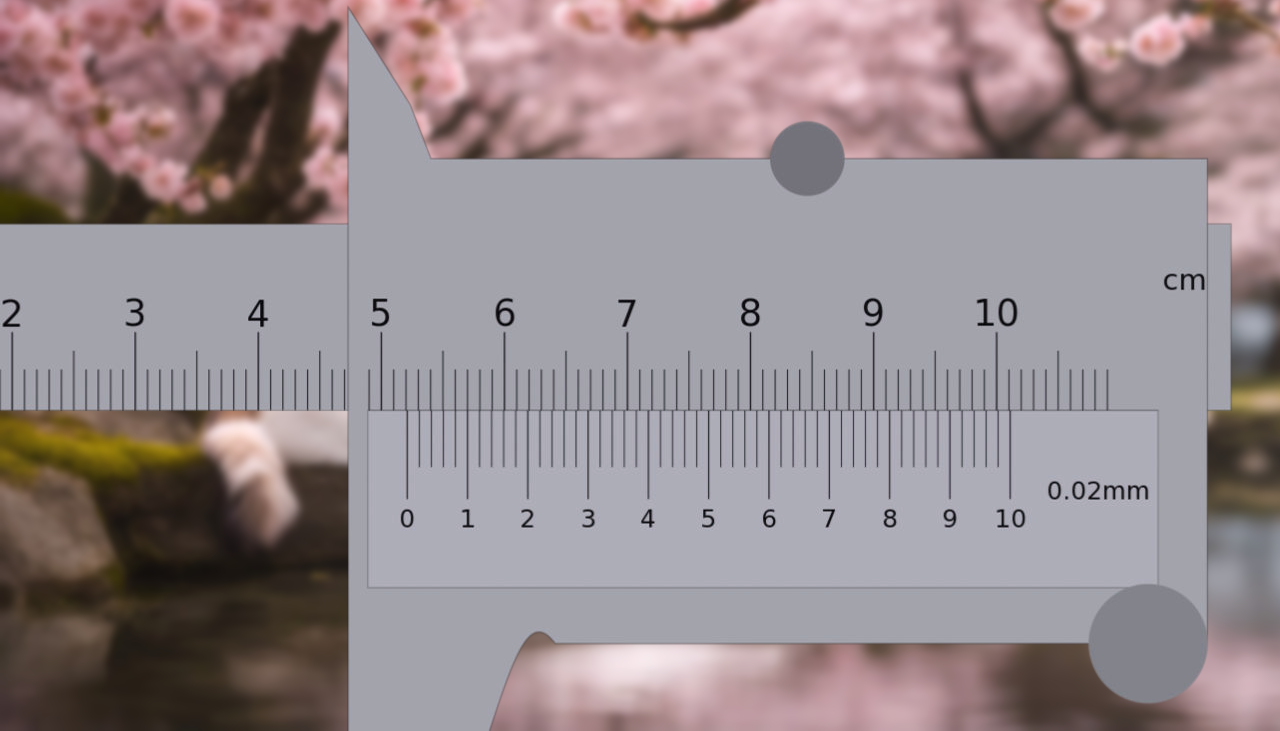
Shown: mm 52.1
